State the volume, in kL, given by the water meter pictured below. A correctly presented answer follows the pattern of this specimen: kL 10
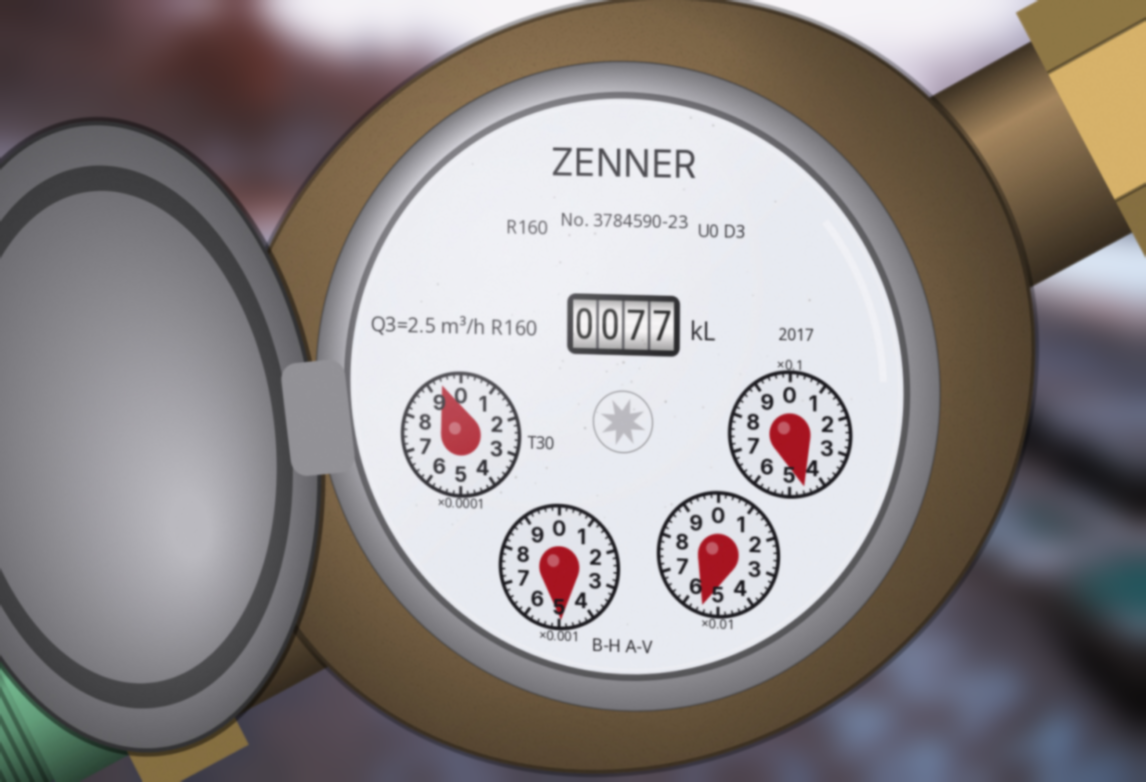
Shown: kL 77.4549
